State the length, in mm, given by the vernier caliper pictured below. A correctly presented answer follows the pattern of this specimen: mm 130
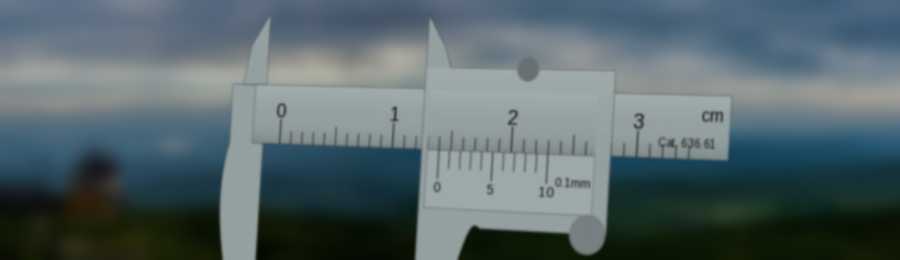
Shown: mm 14.0
